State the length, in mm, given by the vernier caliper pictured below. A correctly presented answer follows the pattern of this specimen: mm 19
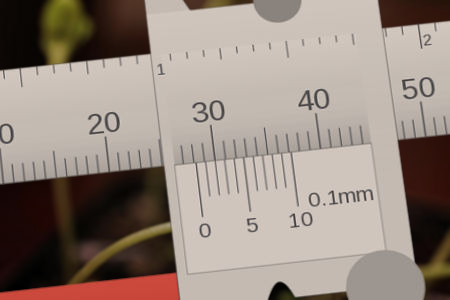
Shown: mm 28.2
